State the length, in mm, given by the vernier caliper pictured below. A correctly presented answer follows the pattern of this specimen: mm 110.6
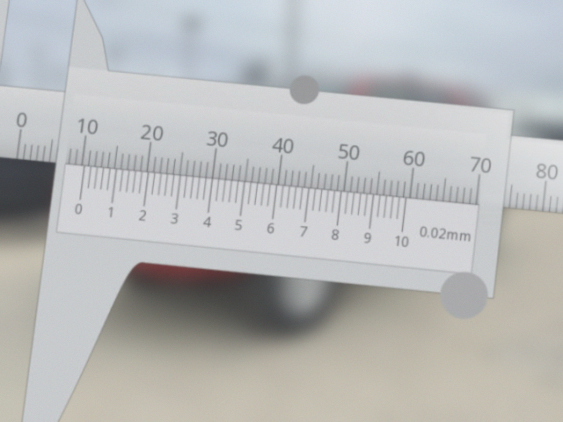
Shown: mm 10.4
